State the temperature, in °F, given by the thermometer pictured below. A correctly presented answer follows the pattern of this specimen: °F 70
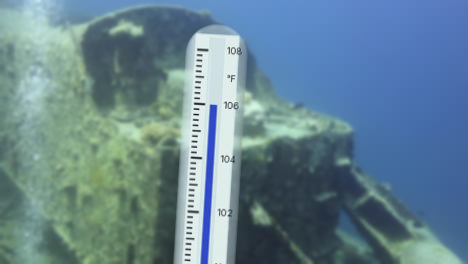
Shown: °F 106
